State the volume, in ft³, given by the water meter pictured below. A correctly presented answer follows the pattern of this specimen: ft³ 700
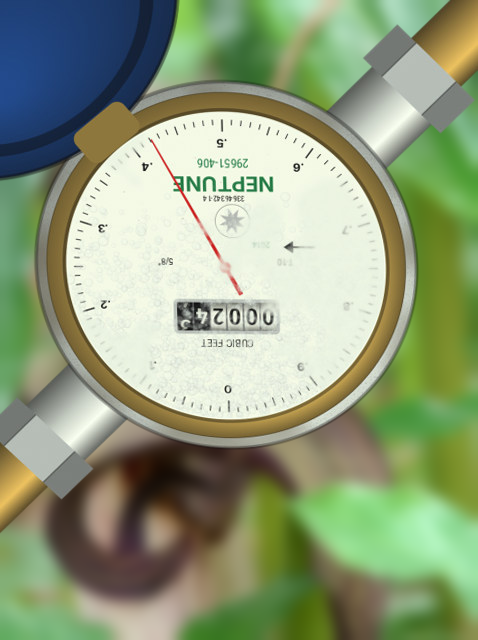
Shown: ft³ 243.42
